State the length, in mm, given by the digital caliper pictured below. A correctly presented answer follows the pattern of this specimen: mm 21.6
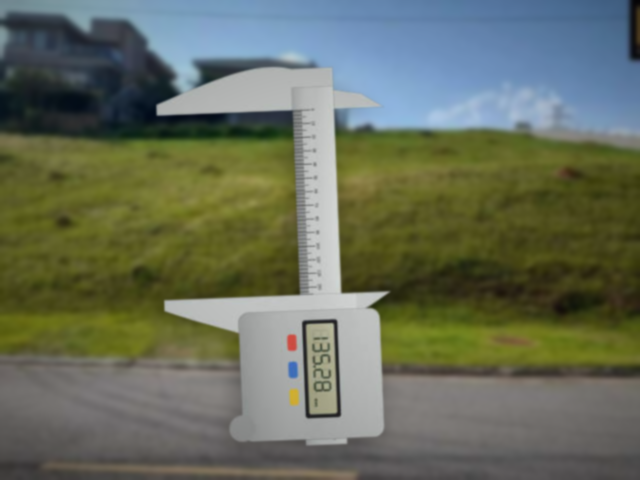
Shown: mm 135.28
